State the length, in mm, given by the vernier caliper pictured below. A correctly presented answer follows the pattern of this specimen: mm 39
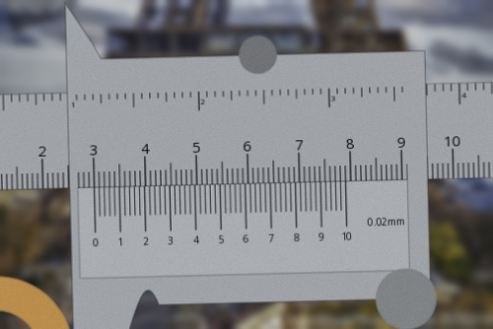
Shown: mm 30.0
